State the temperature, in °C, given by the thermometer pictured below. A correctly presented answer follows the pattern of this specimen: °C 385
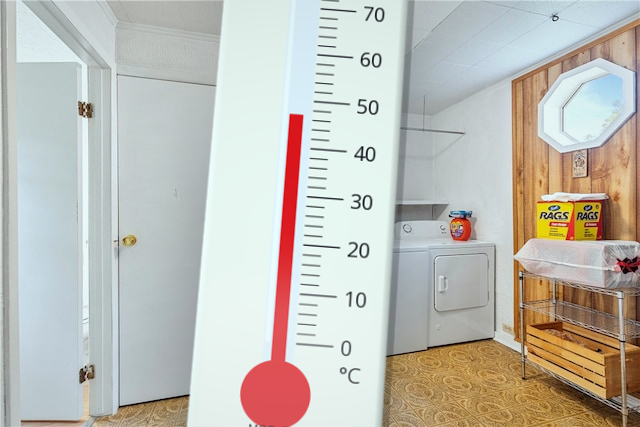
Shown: °C 47
